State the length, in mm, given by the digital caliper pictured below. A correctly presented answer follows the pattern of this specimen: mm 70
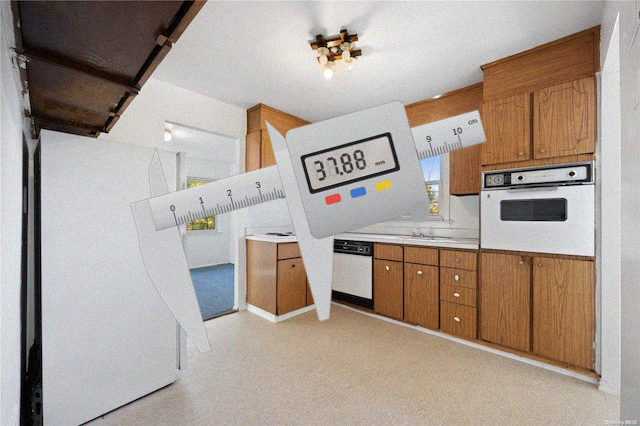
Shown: mm 37.88
